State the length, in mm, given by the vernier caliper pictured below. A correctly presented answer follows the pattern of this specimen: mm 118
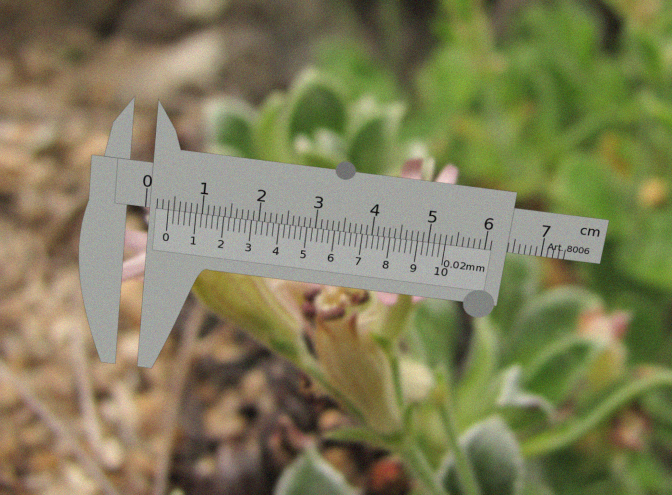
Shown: mm 4.0
